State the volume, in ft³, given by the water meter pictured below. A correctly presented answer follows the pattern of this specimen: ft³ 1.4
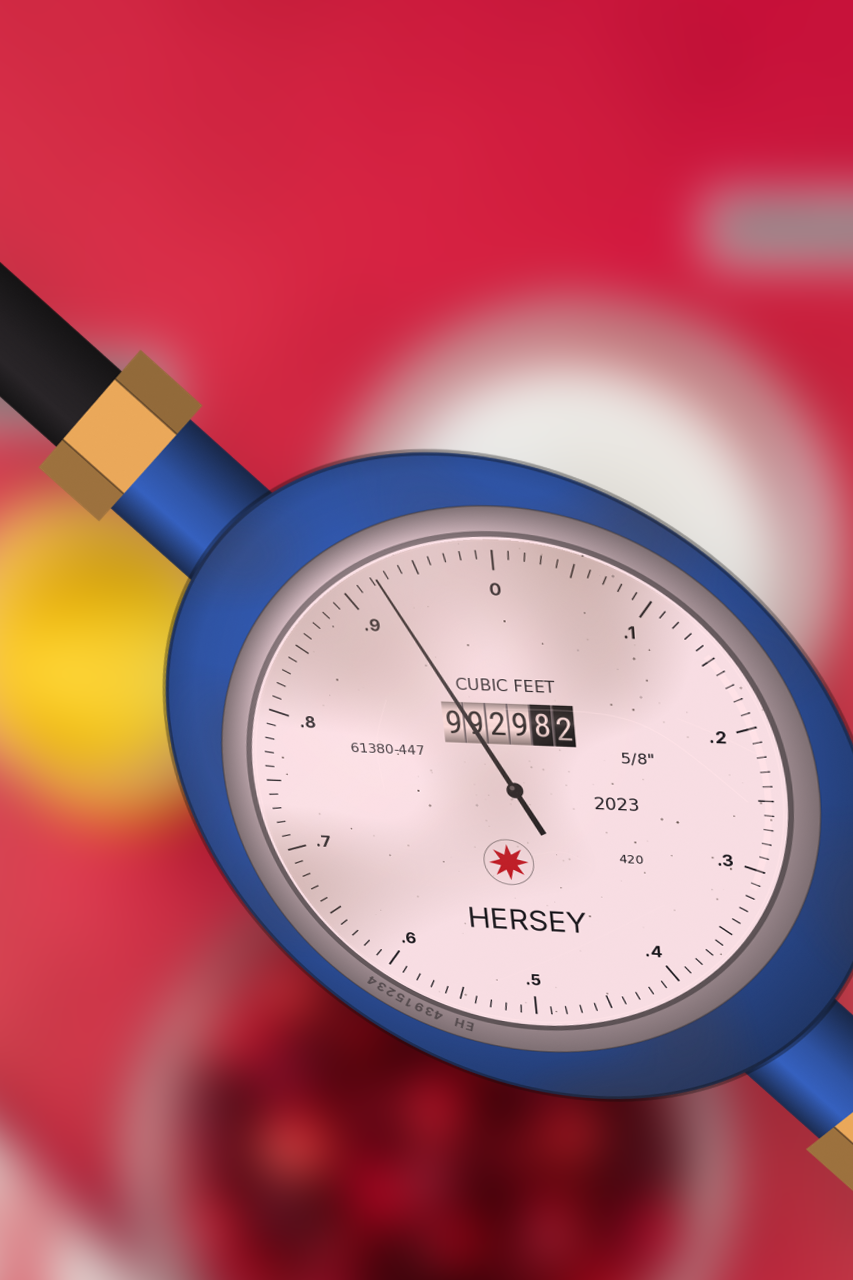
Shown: ft³ 992981.92
